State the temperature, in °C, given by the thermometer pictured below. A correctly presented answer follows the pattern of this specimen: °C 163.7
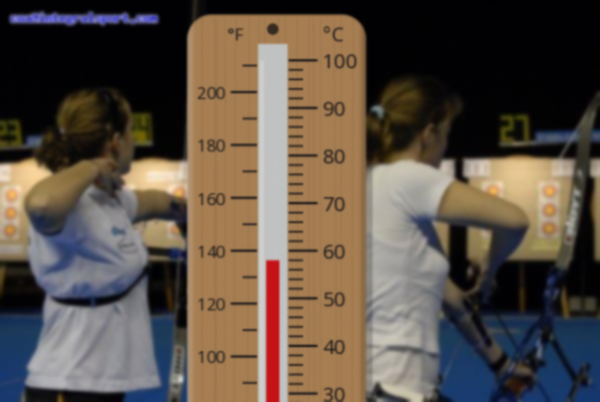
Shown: °C 58
